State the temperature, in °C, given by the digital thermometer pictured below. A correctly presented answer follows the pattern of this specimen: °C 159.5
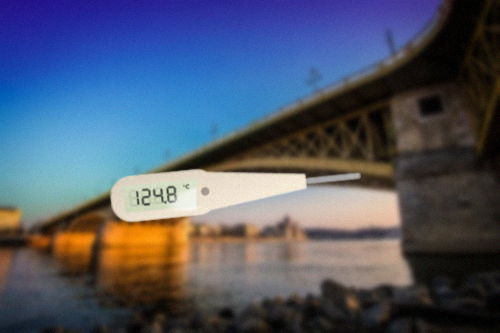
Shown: °C 124.8
